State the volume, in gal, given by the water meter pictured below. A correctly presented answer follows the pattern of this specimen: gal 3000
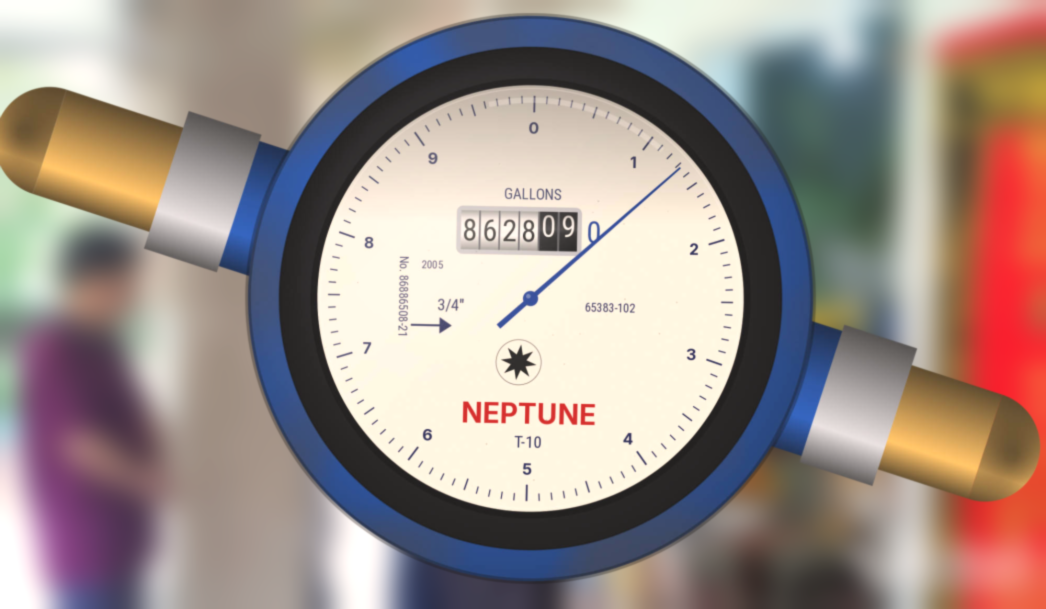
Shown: gal 8628091.3
